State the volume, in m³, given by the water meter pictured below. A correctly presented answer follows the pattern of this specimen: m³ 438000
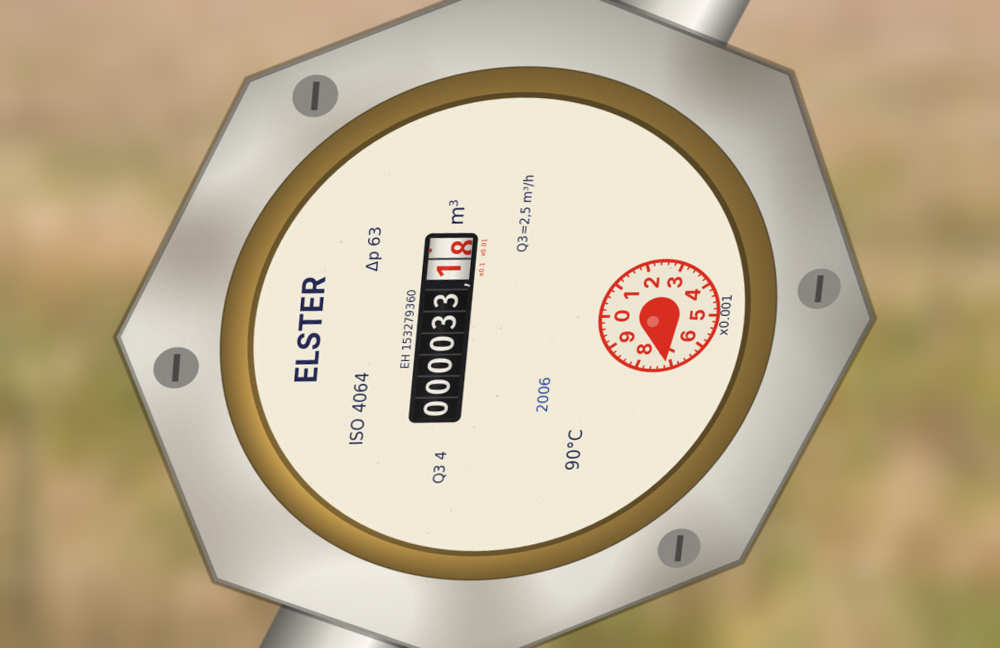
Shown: m³ 33.177
